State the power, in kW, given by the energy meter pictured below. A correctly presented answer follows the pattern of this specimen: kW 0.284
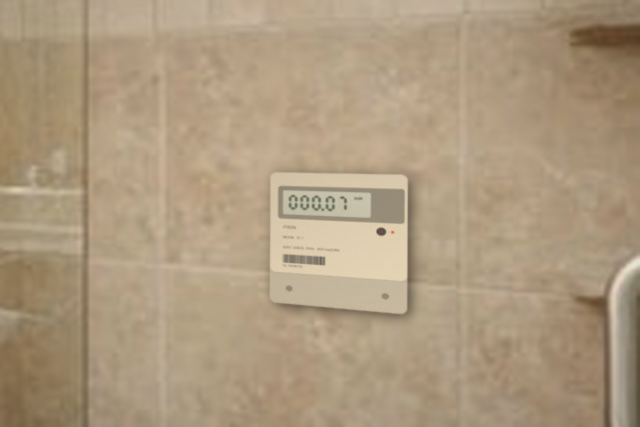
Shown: kW 0.07
